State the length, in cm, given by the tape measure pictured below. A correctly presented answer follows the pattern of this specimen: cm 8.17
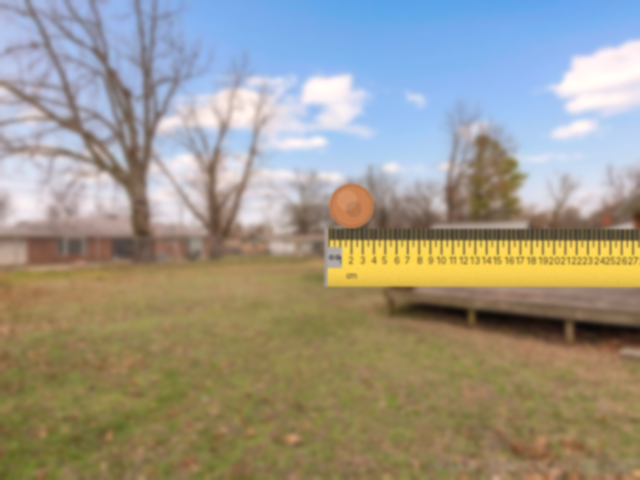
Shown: cm 4
